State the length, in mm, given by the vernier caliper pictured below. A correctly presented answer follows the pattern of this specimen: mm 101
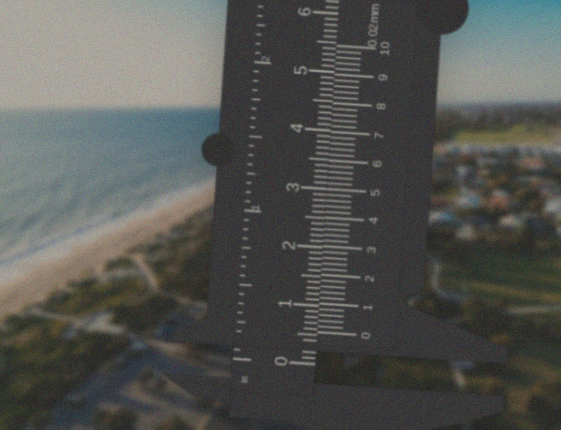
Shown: mm 5.5
